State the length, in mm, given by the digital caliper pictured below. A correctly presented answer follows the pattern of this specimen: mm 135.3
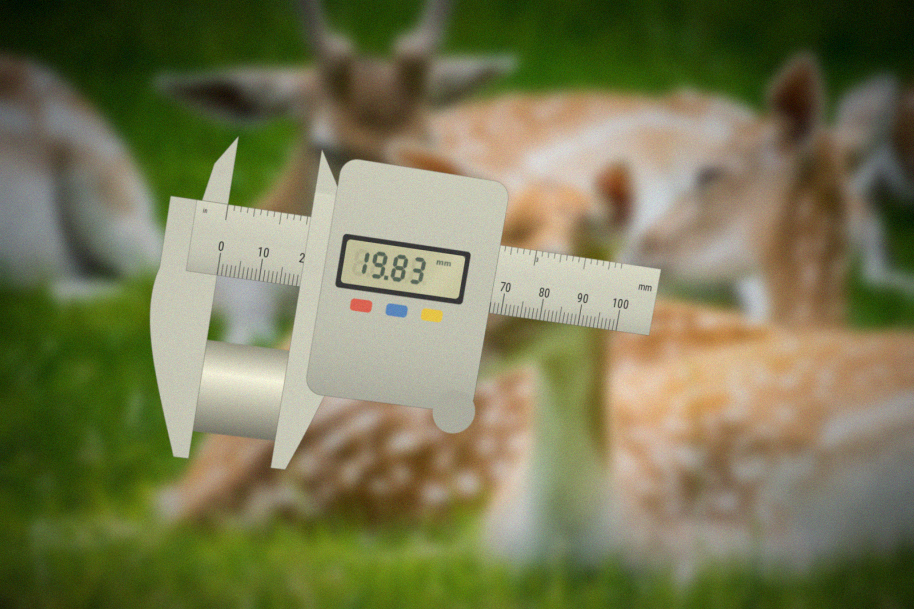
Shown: mm 19.83
